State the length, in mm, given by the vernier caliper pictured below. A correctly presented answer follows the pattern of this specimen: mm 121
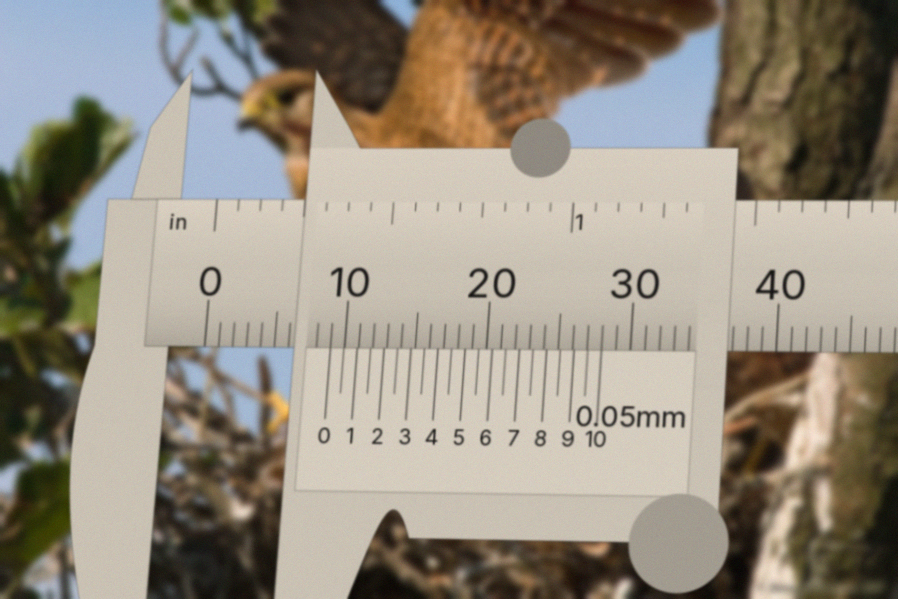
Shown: mm 9.0
